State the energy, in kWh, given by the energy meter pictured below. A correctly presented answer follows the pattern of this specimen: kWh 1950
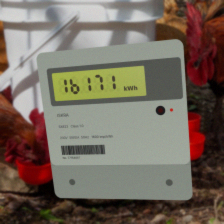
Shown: kWh 16171
